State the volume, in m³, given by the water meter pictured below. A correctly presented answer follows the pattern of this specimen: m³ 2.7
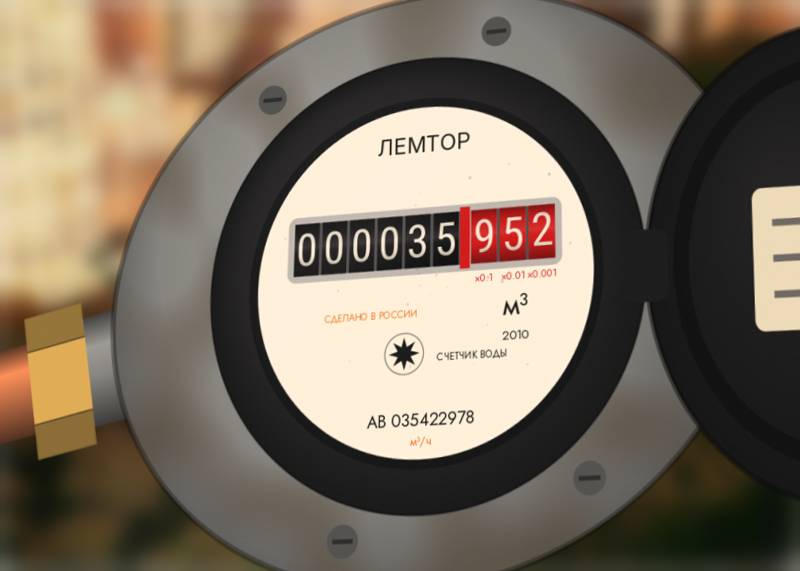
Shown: m³ 35.952
